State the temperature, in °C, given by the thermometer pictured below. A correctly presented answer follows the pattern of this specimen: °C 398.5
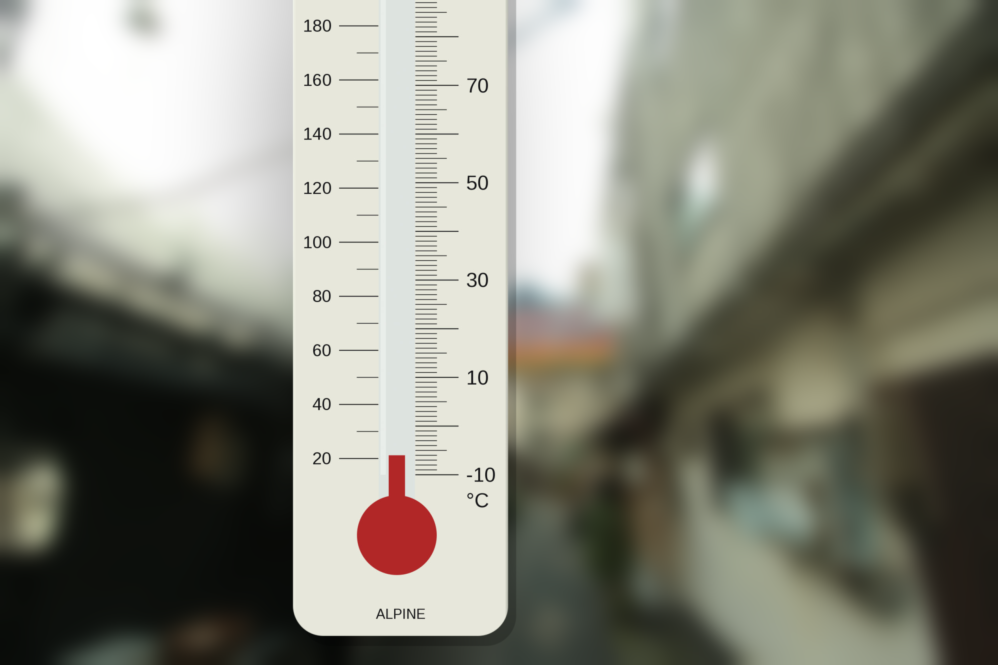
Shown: °C -6
